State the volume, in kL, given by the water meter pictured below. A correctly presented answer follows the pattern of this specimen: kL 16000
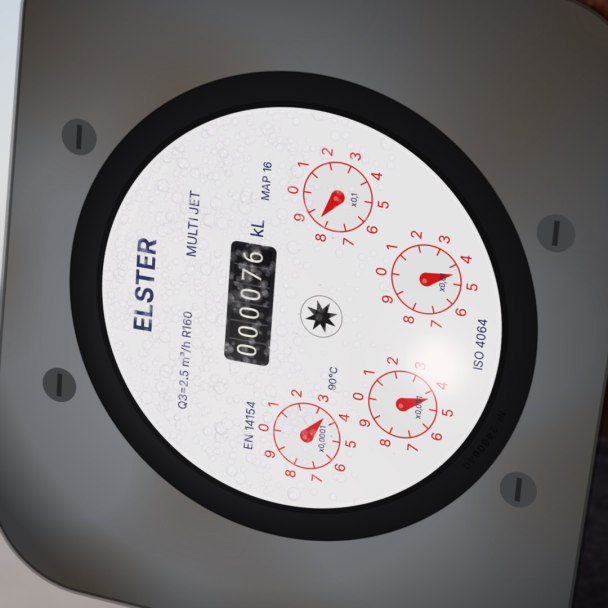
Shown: kL 76.8443
